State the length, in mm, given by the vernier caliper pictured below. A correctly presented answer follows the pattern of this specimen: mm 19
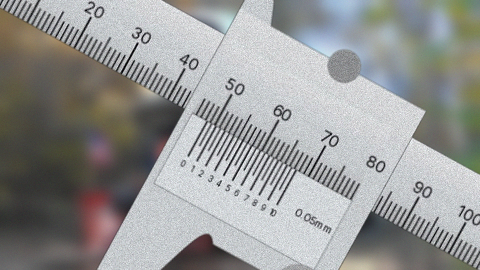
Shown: mm 48.4
